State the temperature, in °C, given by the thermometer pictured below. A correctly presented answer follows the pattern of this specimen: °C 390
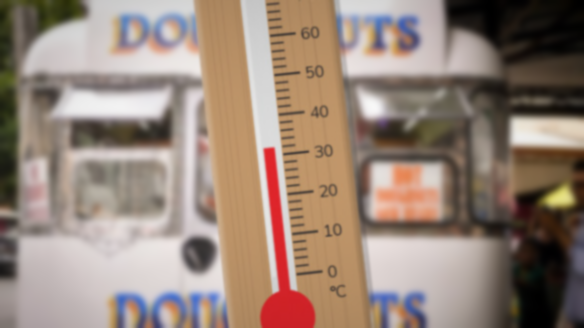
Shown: °C 32
